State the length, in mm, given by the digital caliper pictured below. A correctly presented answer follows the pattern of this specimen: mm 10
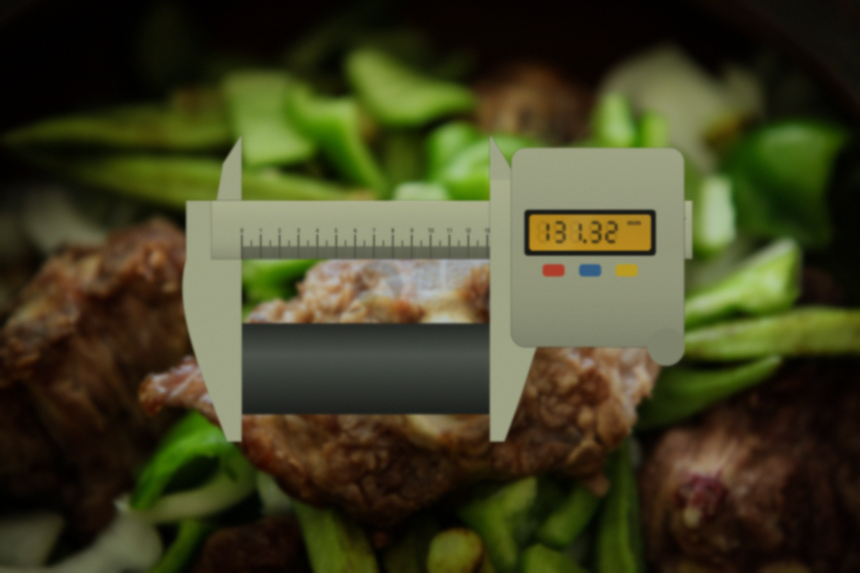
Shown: mm 131.32
